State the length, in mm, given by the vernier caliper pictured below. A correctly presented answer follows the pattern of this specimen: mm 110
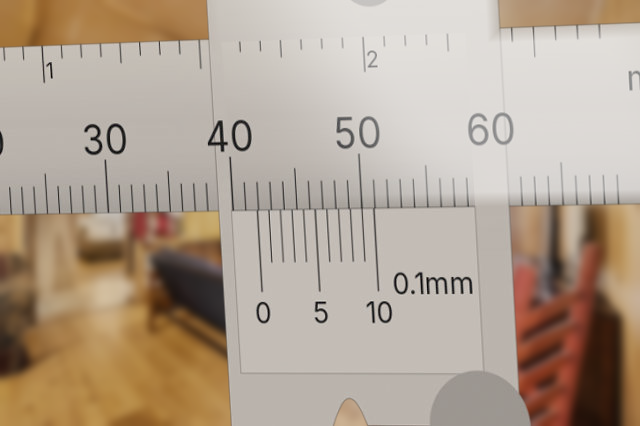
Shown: mm 41.9
